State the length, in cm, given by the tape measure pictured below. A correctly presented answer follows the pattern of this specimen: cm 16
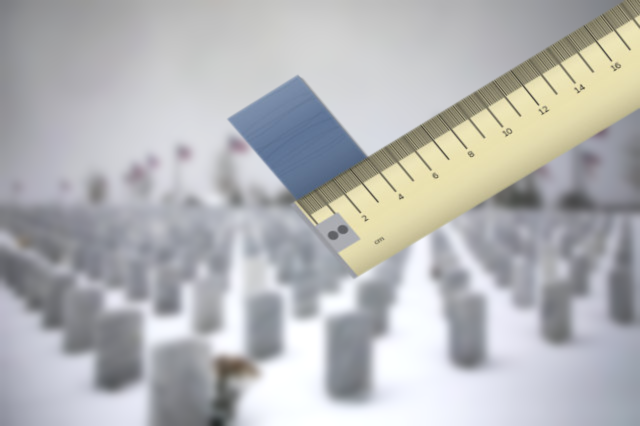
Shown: cm 4
